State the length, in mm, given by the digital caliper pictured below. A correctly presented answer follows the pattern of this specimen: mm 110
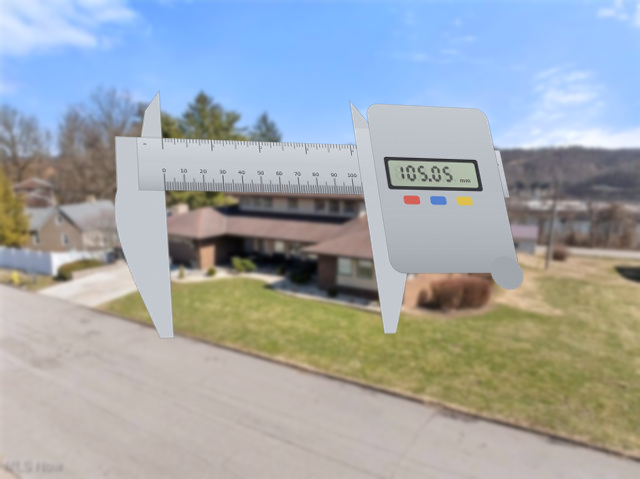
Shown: mm 105.05
